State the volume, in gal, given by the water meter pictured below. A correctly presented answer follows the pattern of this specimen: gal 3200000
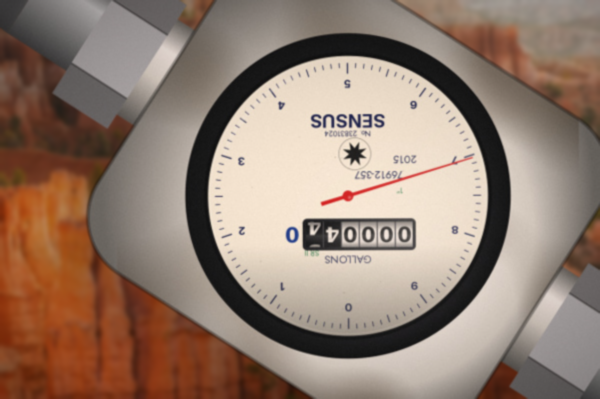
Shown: gal 437.0
